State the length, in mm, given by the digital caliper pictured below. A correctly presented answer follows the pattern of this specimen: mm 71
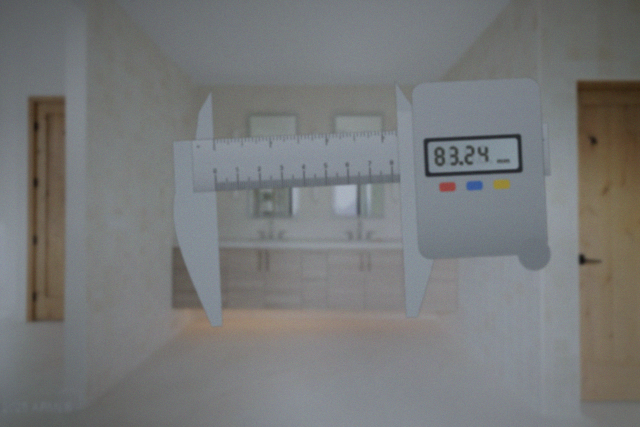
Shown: mm 83.24
